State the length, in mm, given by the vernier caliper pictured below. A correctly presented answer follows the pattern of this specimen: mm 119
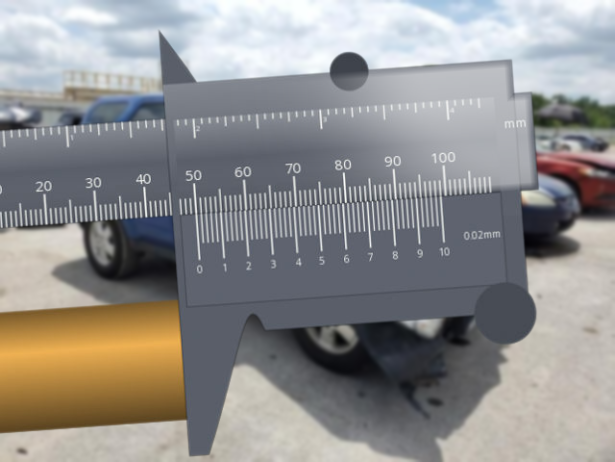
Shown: mm 50.0
